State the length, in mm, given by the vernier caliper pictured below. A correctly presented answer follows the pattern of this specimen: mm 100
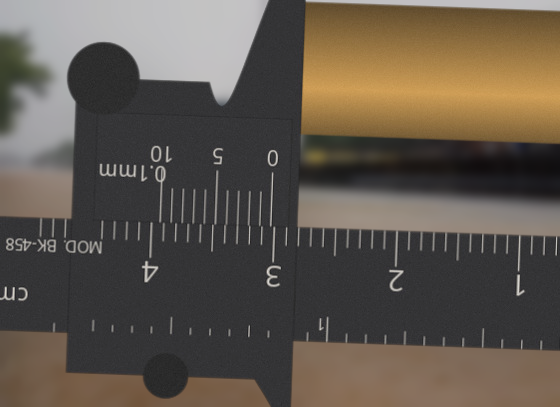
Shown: mm 30.3
